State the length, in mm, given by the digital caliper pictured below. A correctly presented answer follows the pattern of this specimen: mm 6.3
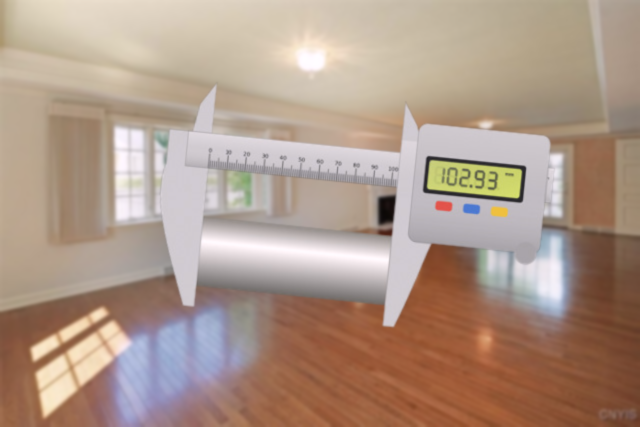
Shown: mm 102.93
